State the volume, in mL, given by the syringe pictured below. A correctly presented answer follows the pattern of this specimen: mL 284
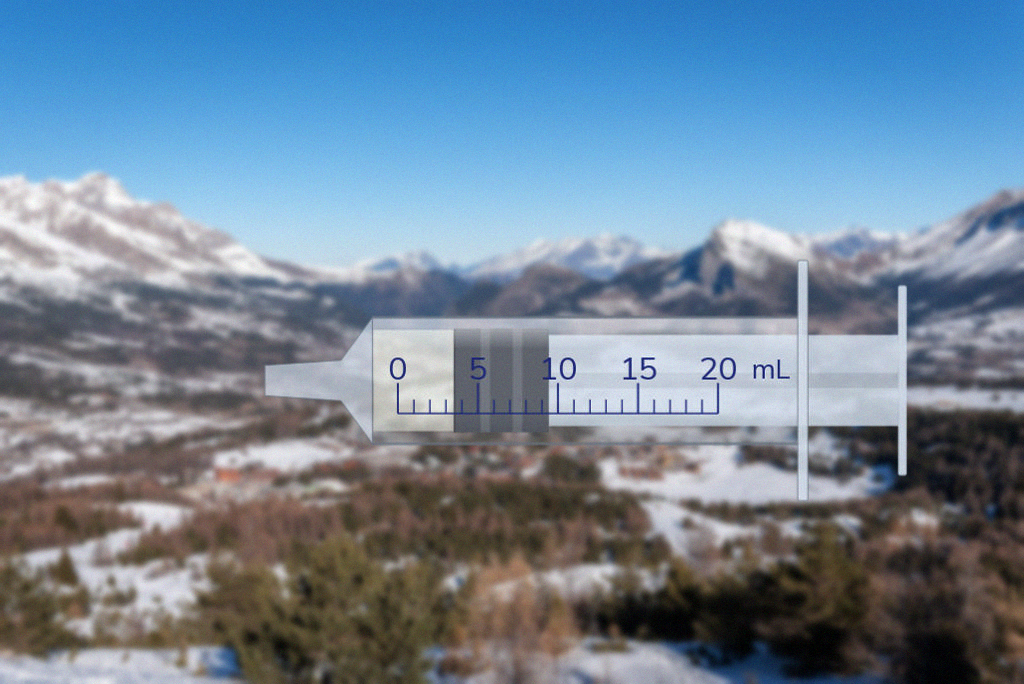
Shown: mL 3.5
